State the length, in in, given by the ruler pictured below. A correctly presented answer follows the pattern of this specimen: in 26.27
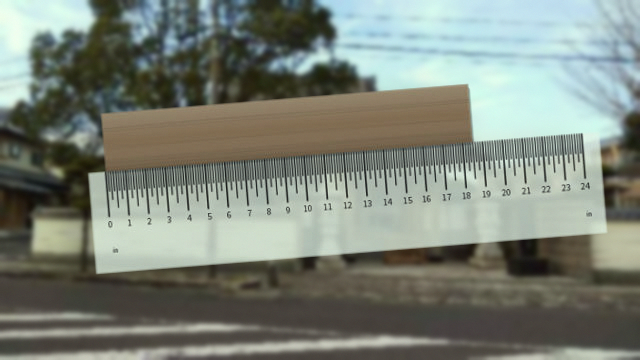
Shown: in 18.5
